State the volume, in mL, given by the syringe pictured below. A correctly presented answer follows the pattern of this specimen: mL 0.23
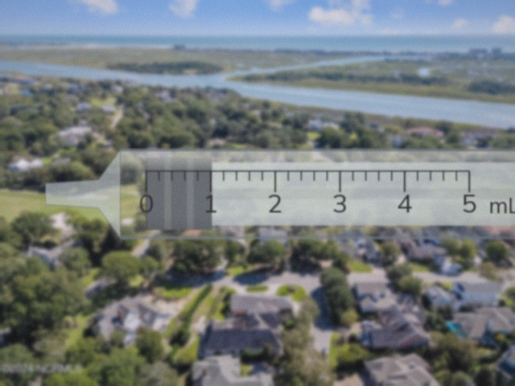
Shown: mL 0
